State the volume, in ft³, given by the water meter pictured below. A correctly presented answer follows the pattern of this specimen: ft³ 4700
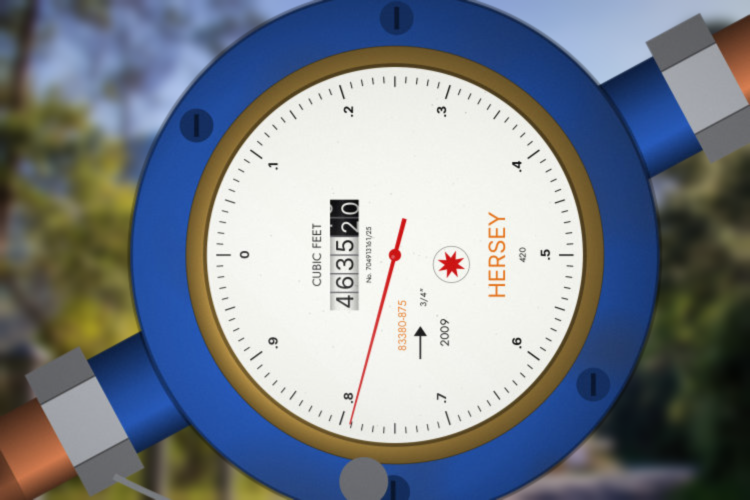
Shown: ft³ 463519.79
